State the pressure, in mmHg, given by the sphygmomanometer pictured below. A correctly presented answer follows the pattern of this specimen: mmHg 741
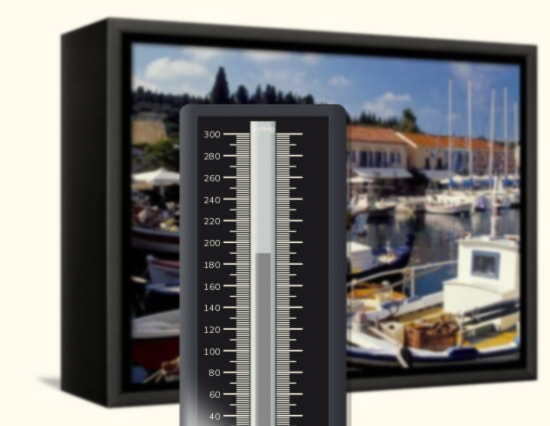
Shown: mmHg 190
